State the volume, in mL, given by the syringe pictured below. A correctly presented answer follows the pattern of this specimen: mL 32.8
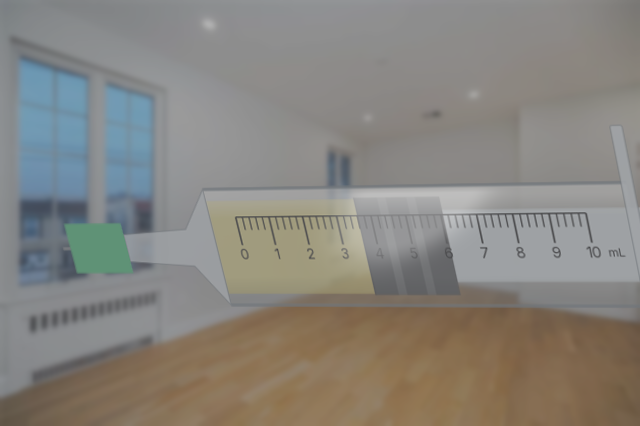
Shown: mL 3.6
